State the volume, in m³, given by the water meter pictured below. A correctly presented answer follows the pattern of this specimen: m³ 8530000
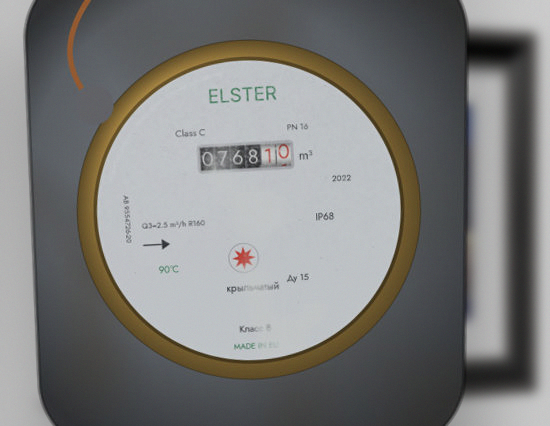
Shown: m³ 768.10
